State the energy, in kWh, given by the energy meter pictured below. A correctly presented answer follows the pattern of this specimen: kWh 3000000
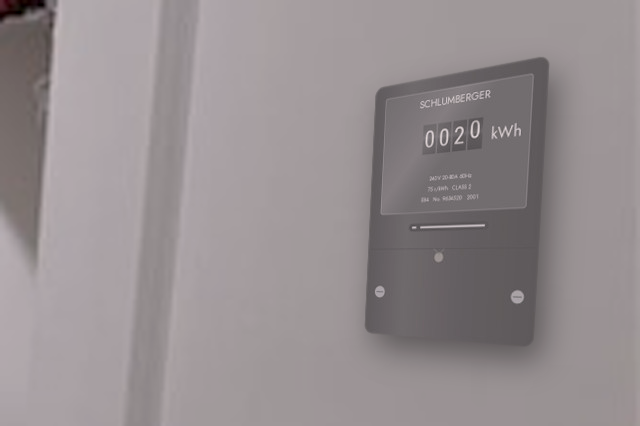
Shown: kWh 20
